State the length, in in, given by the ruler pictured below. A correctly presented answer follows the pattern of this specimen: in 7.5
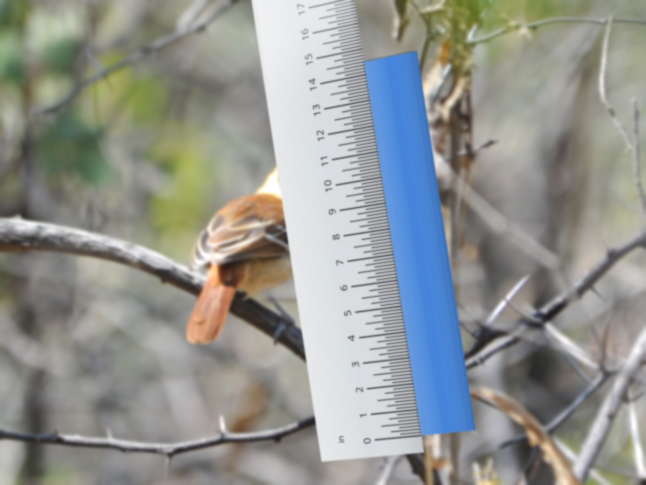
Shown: in 14.5
